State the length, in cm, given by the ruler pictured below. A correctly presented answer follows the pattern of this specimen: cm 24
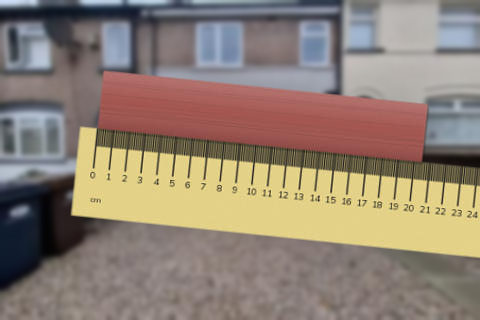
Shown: cm 20.5
